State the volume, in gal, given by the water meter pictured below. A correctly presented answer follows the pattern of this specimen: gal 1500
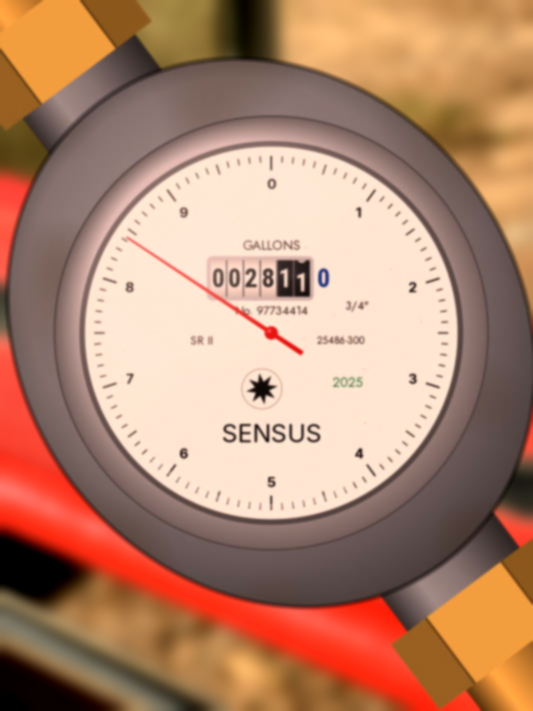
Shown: gal 28108.4
